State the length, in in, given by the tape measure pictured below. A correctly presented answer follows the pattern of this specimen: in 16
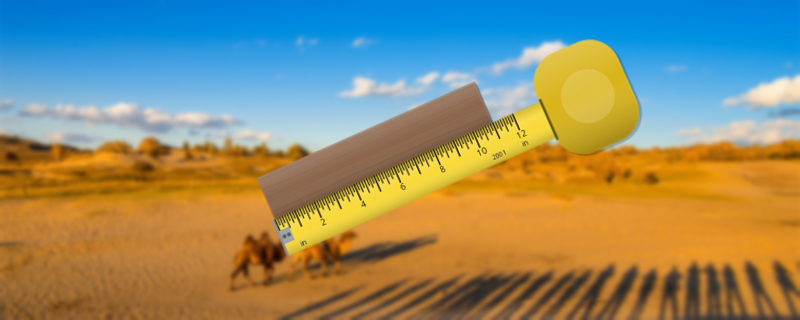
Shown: in 11
